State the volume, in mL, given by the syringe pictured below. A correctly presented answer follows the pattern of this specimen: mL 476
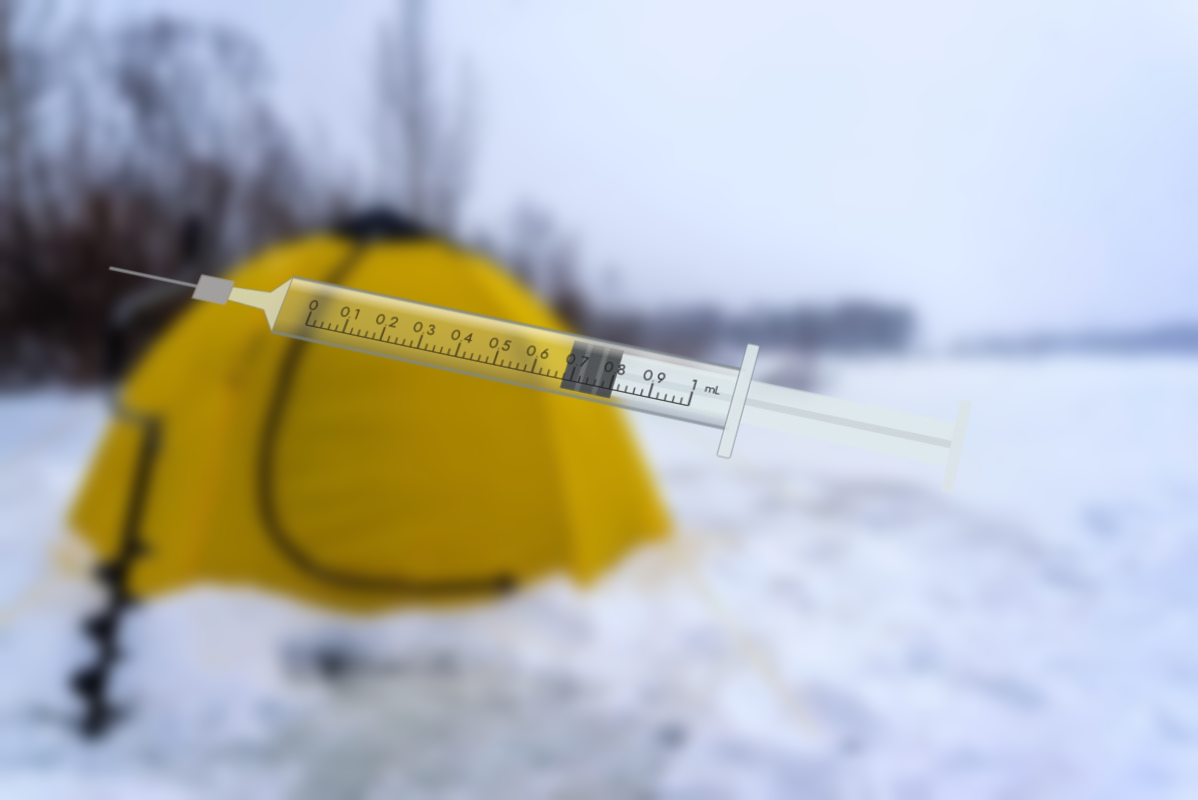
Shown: mL 0.68
